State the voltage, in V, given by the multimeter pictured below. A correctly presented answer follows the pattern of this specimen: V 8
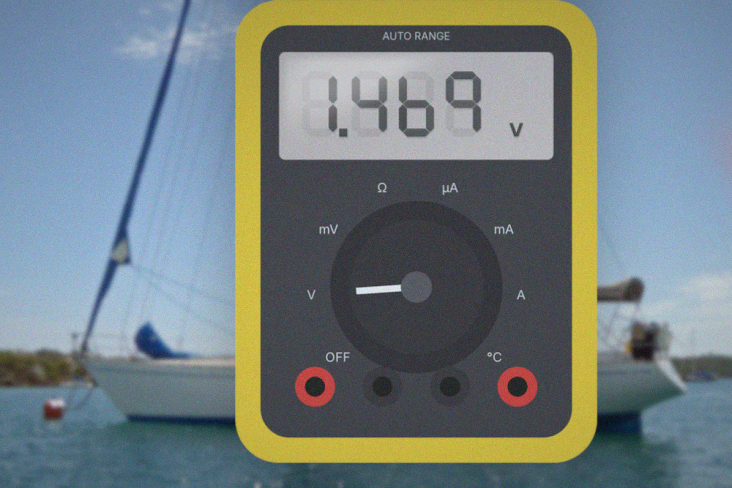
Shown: V 1.469
